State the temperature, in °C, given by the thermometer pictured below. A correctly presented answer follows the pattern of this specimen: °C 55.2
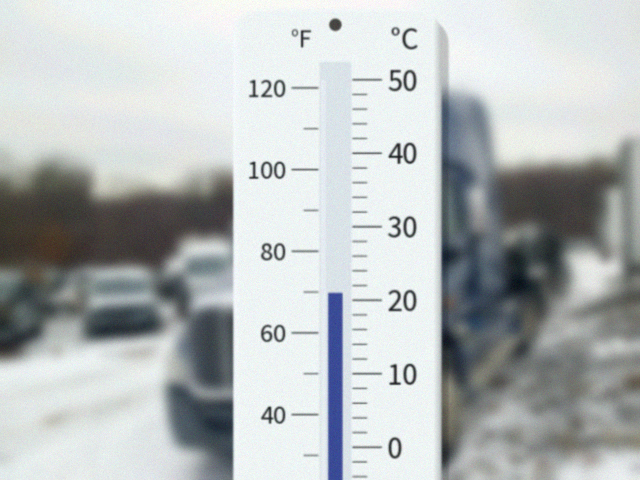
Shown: °C 21
